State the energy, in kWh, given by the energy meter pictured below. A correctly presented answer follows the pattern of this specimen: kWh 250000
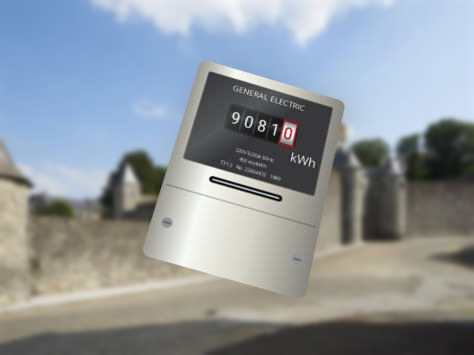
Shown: kWh 9081.0
